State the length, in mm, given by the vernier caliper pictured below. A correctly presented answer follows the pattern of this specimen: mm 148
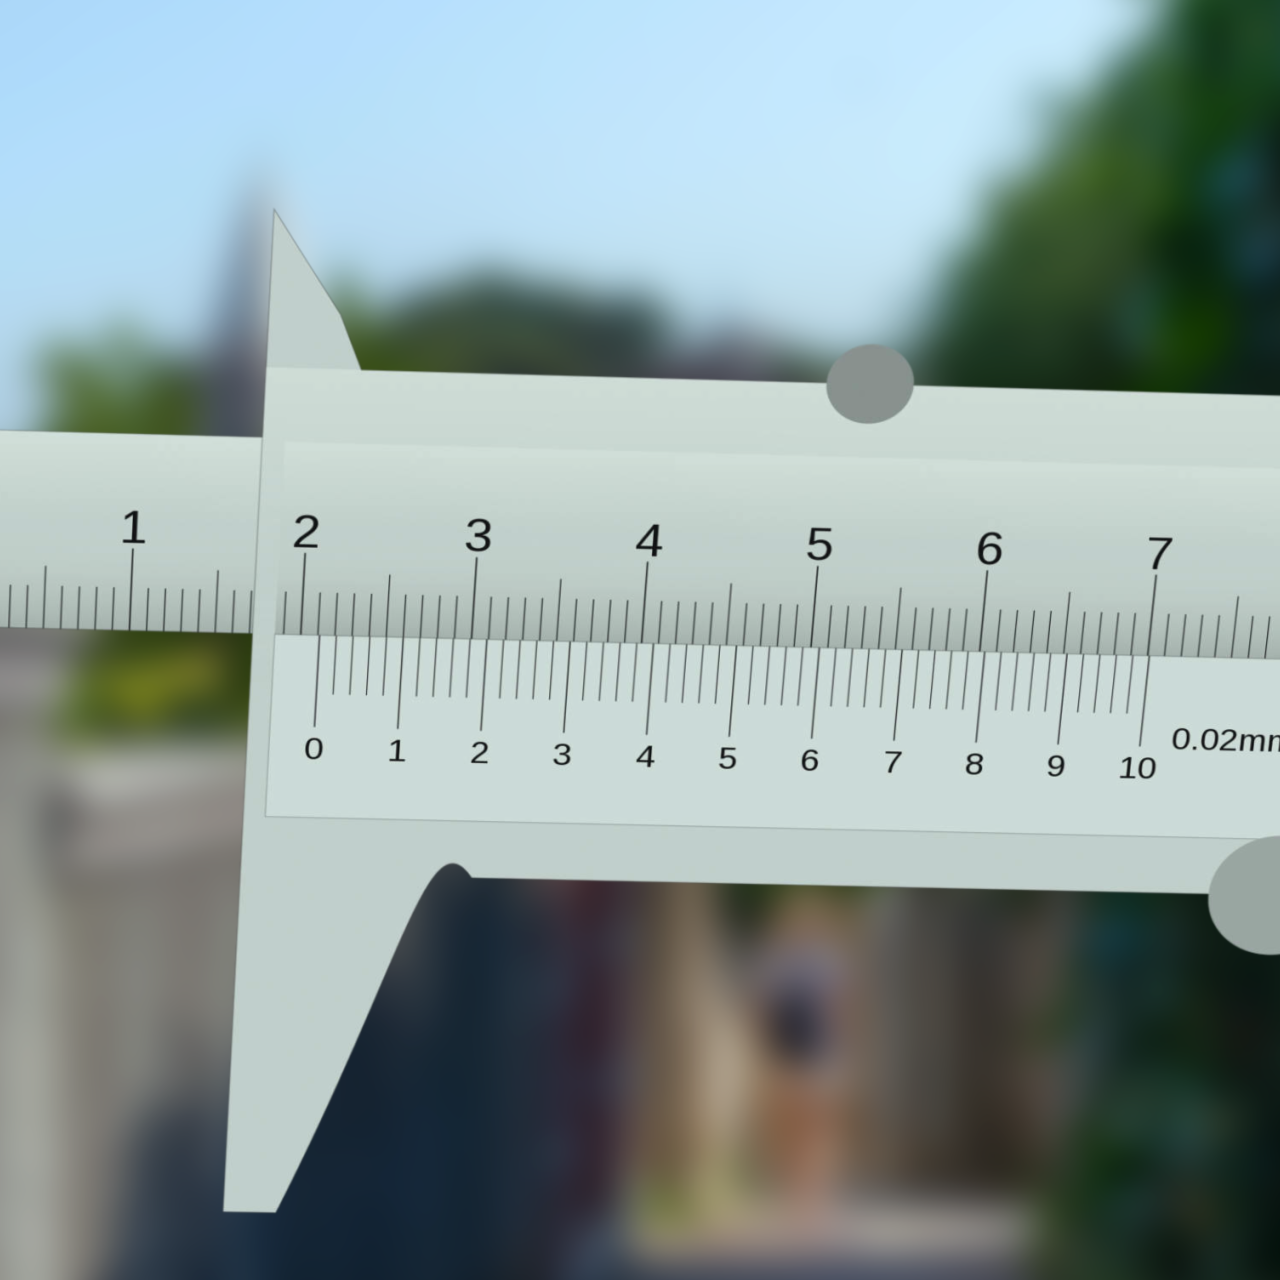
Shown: mm 21.1
